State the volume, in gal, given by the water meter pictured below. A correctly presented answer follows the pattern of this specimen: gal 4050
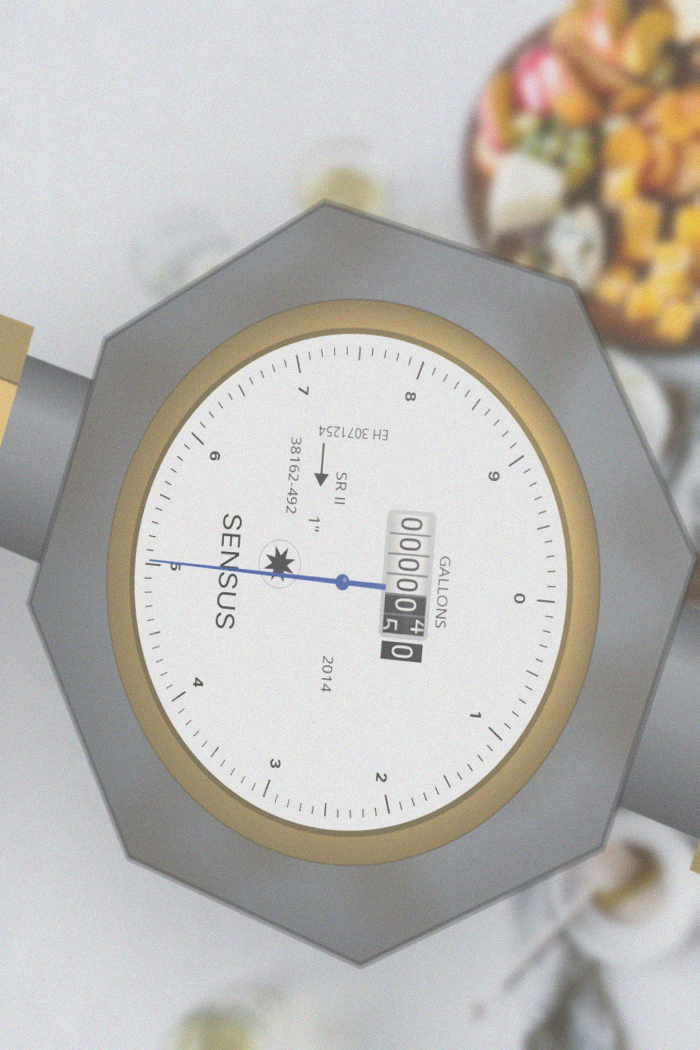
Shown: gal 45.0
